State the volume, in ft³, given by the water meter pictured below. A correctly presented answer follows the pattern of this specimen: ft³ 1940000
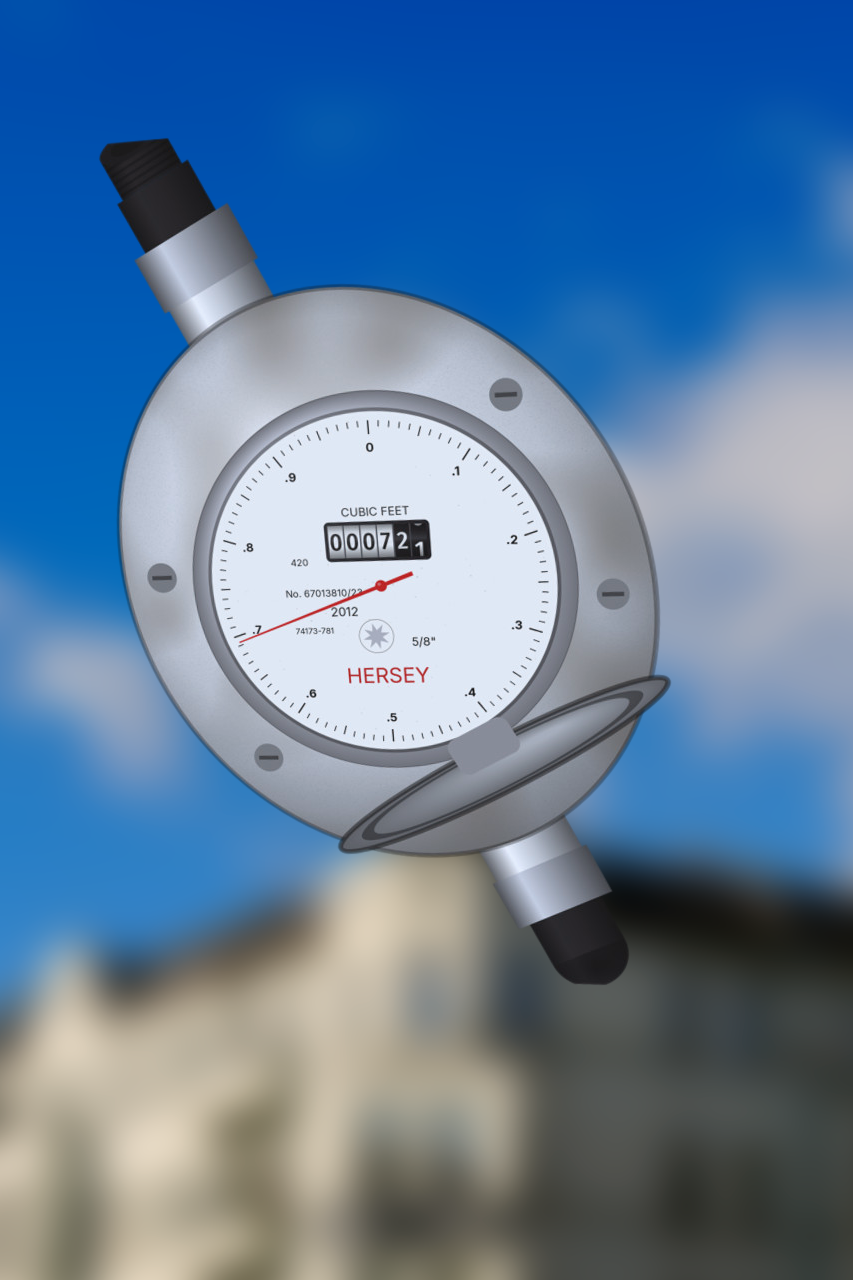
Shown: ft³ 720.69
